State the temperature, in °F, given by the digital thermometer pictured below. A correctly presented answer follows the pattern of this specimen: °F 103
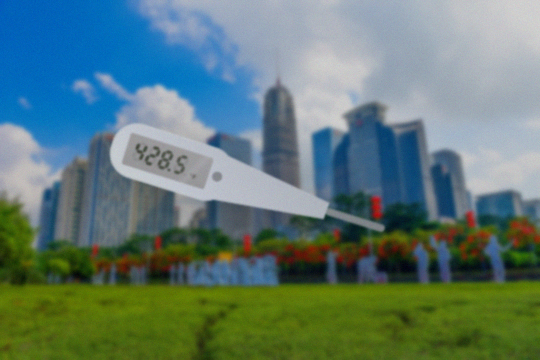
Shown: °F 428.5
